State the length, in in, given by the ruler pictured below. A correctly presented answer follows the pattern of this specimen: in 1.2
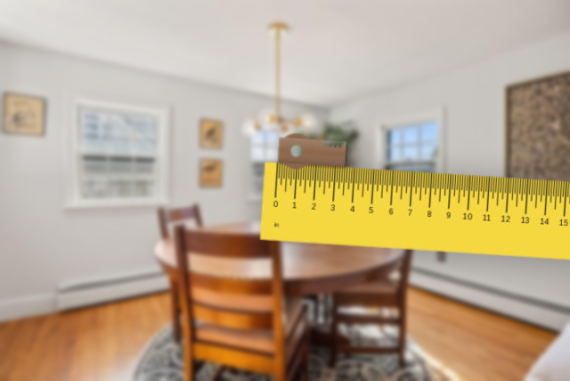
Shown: in 3.5
